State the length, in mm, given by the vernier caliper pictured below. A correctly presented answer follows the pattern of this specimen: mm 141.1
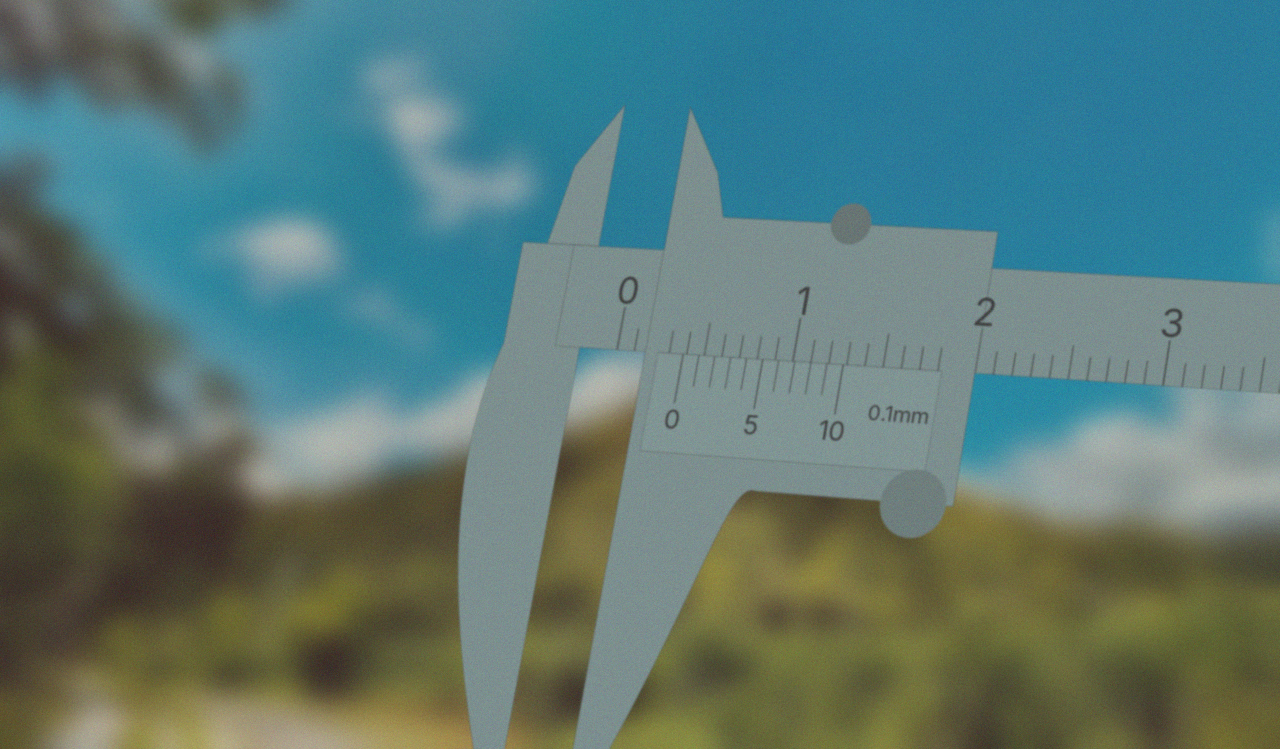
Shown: mm 3.8
